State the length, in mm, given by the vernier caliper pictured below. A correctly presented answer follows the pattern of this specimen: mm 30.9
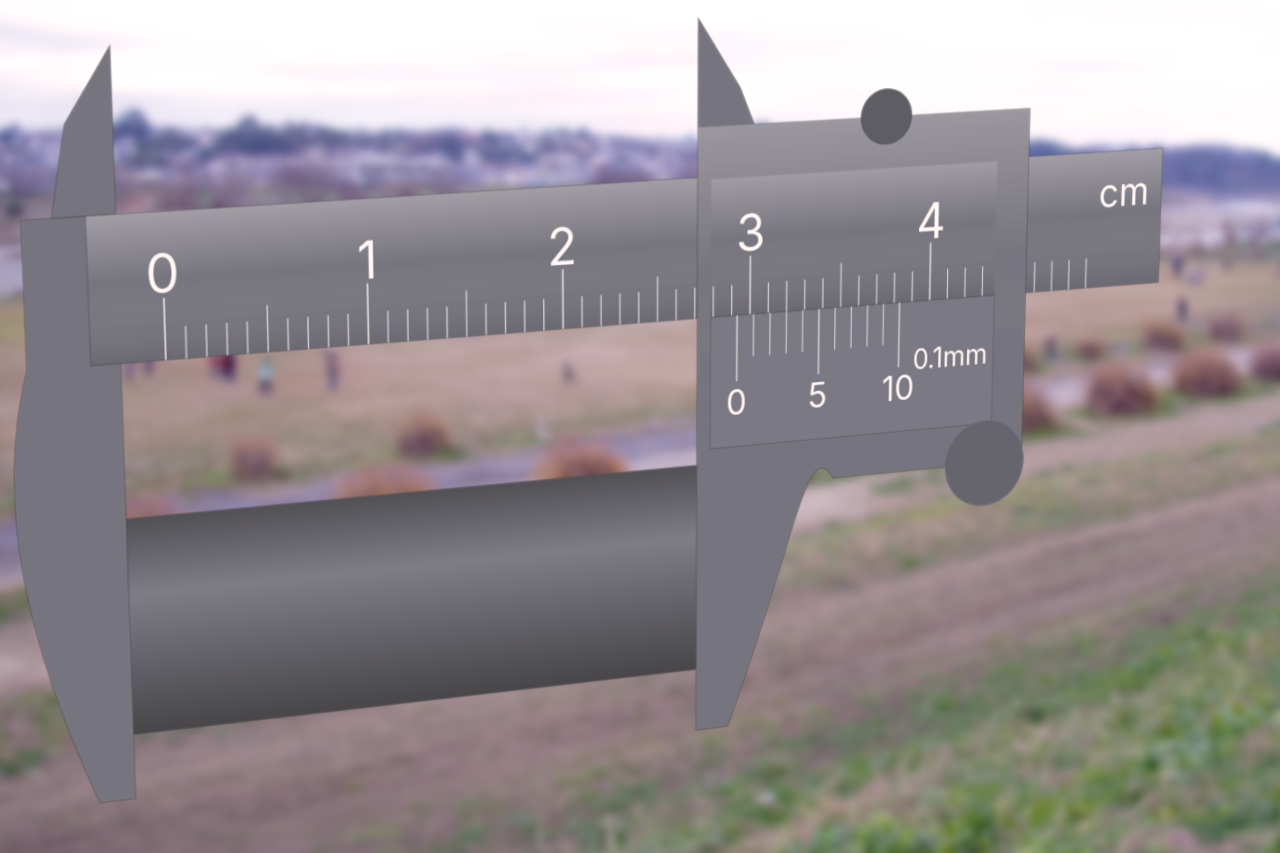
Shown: mm 29.3
